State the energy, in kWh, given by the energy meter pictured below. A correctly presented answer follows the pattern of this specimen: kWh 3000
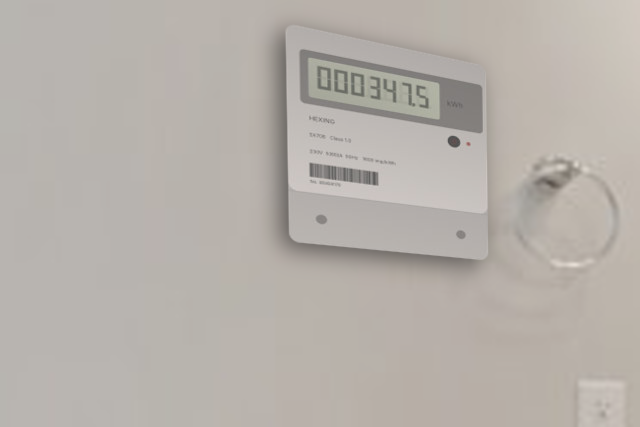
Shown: kWh 347.5
